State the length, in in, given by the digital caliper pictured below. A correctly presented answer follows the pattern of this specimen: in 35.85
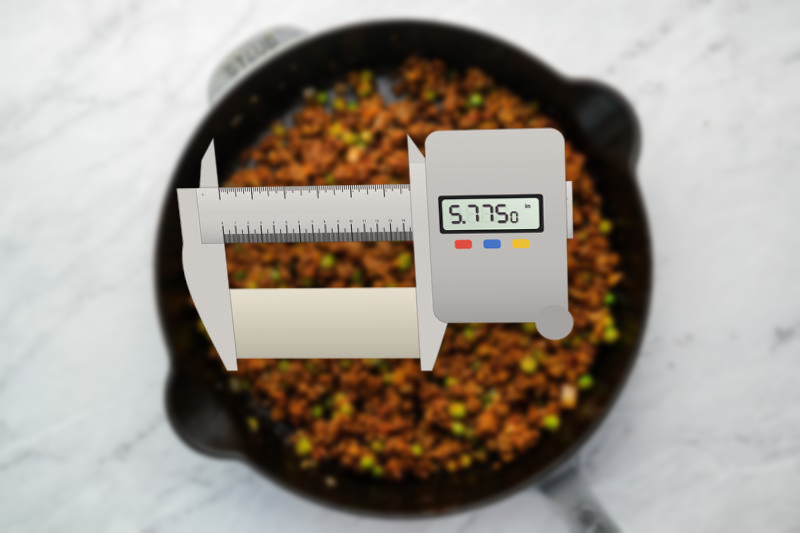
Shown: in 5.7750
